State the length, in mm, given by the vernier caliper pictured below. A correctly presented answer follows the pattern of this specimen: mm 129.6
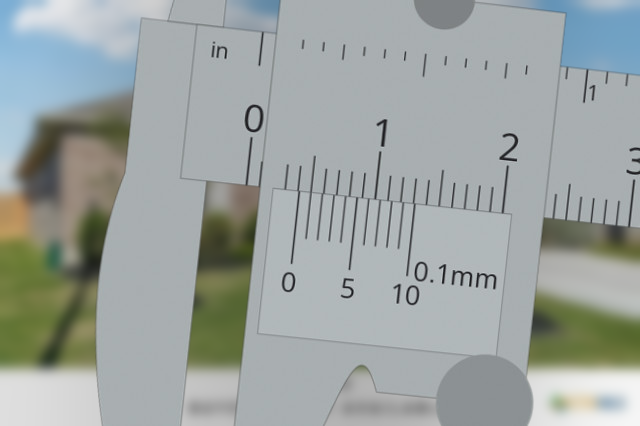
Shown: mm 4.1
